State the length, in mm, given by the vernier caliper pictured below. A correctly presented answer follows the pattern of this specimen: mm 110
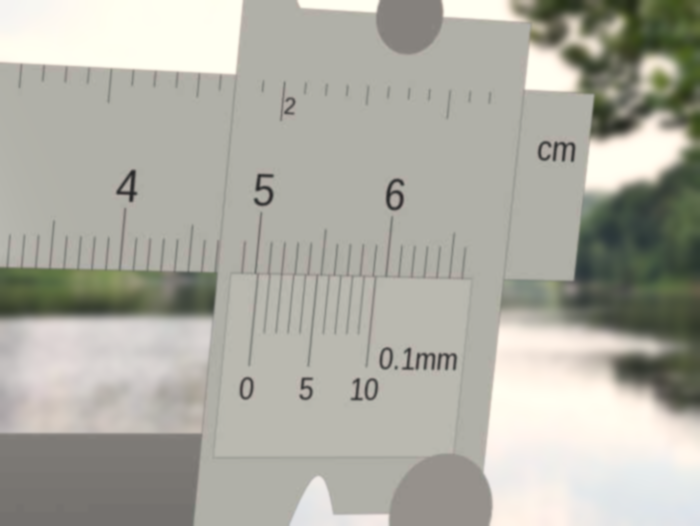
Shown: mm 50.2
